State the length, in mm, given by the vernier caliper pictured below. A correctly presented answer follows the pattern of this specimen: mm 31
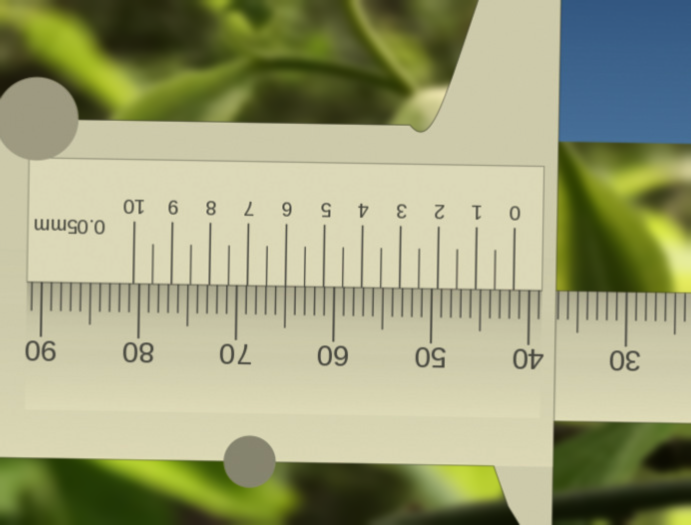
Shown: mm 41.6
